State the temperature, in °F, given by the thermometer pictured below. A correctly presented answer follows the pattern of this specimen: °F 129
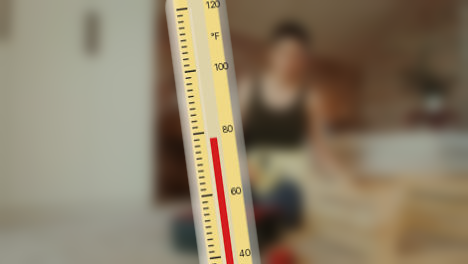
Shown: °F 78
